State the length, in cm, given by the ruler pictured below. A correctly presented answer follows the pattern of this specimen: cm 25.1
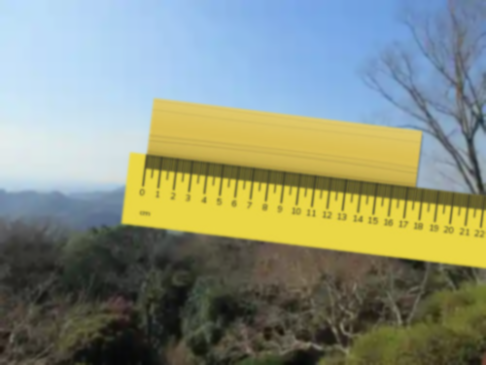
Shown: cm 17.5
